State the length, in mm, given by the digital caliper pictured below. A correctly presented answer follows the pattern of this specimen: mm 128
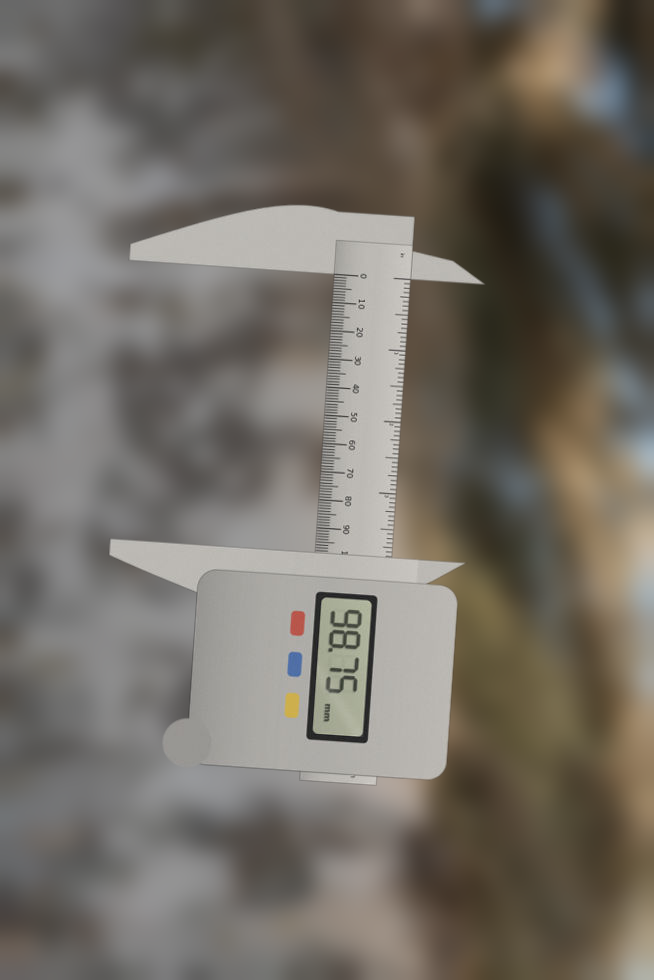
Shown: mm 98.75
